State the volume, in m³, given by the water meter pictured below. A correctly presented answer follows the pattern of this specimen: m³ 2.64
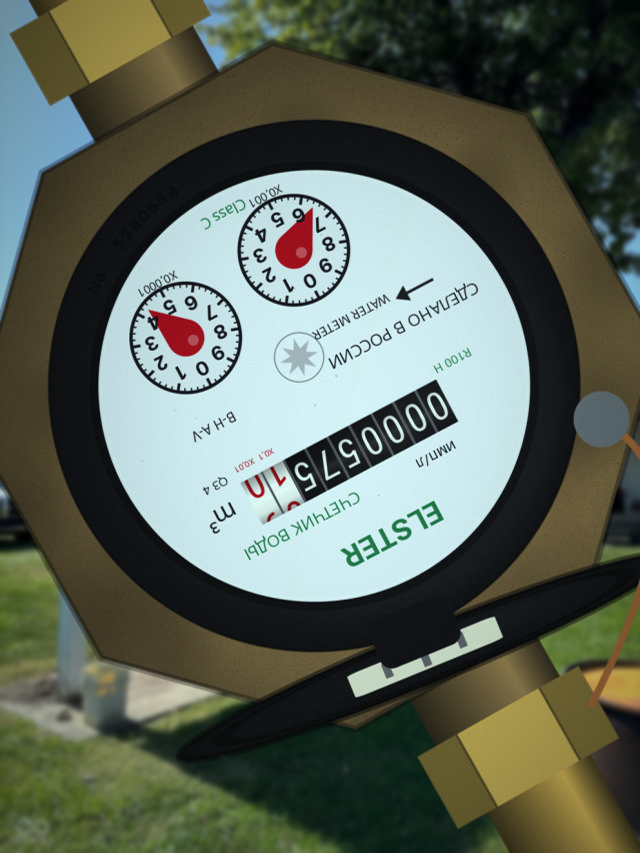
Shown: m³ 575.0964
